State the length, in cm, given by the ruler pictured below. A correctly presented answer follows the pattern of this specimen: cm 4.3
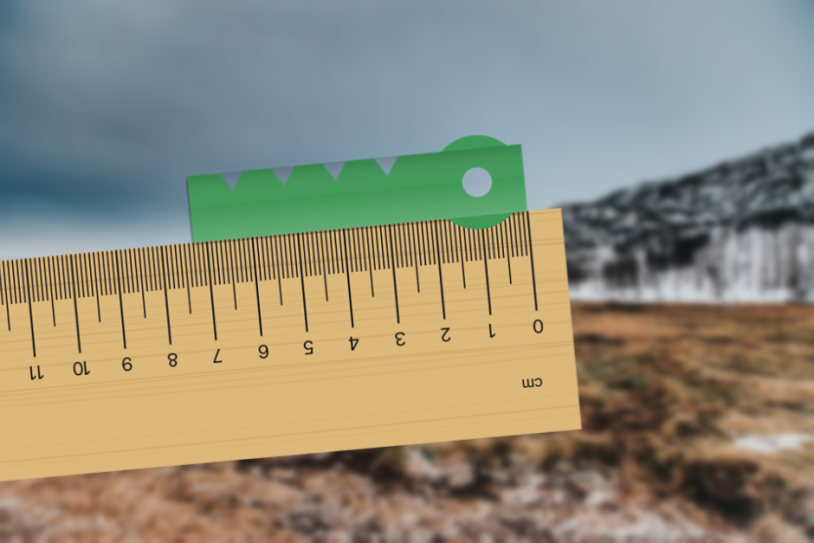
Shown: cm 7.3
